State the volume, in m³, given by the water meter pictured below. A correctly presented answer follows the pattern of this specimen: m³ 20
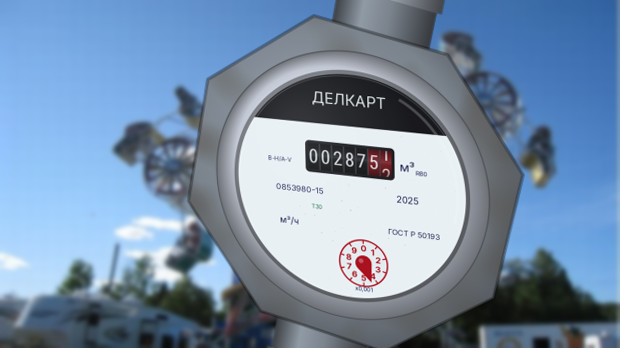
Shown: m³ 287.514
